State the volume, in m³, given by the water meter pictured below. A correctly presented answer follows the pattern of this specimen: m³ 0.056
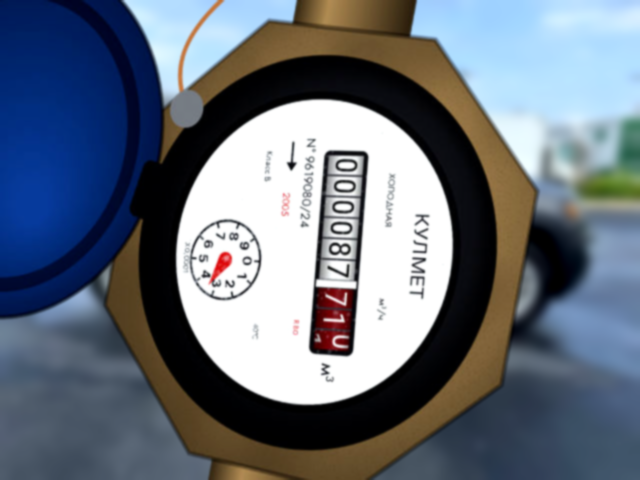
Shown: m³ 87.7103
